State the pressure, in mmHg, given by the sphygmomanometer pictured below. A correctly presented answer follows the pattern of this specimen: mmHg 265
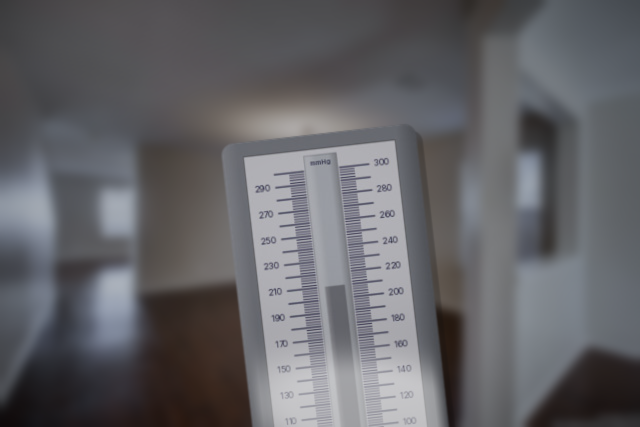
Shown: mmHg 210
